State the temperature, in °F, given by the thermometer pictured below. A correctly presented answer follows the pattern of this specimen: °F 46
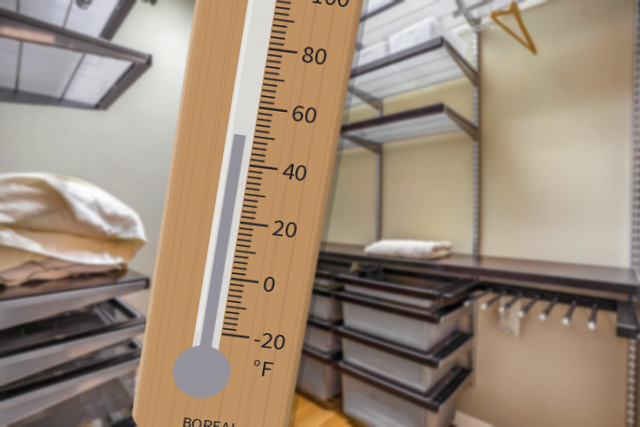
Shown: °F 50
